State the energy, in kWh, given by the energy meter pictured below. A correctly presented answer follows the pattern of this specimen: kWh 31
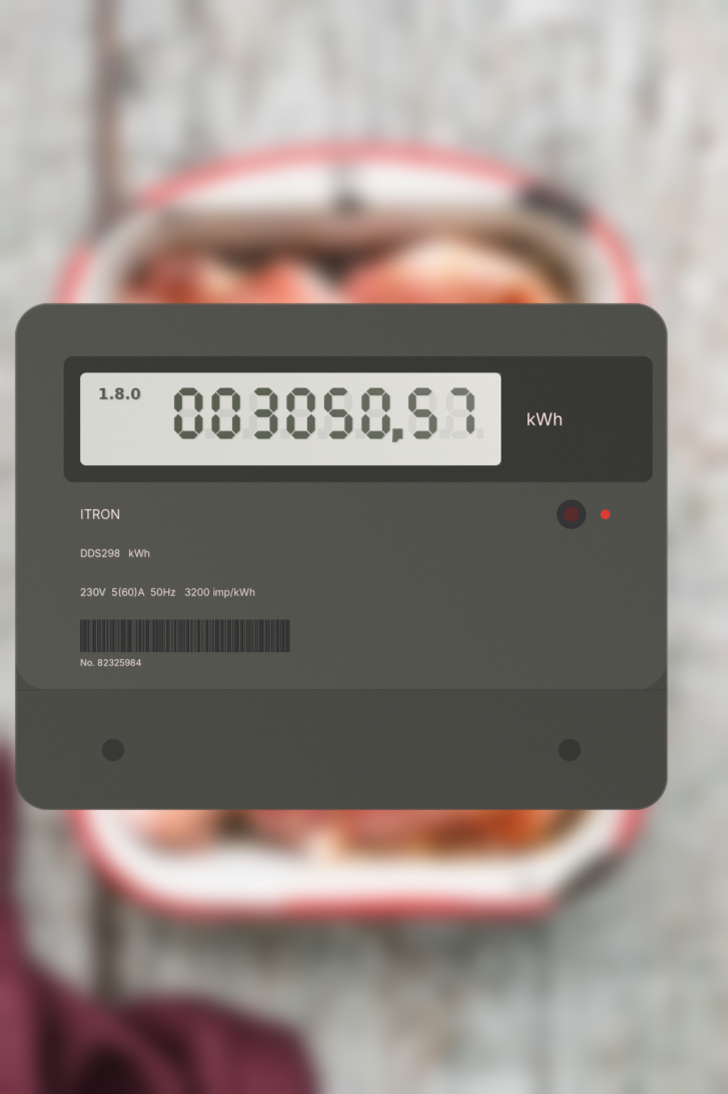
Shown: kWh 3050.57
